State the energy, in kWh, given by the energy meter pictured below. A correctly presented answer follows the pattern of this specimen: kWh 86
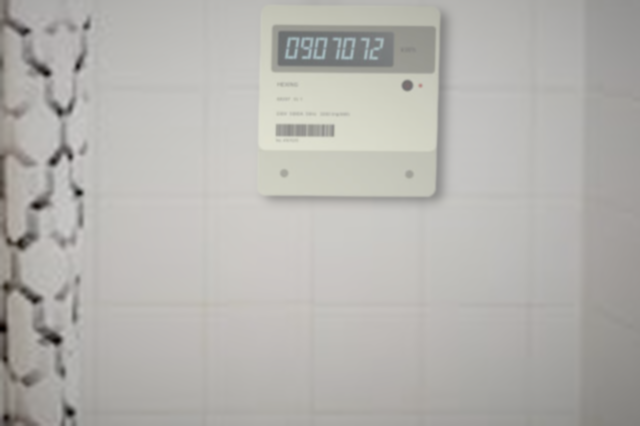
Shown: kWh 907072
